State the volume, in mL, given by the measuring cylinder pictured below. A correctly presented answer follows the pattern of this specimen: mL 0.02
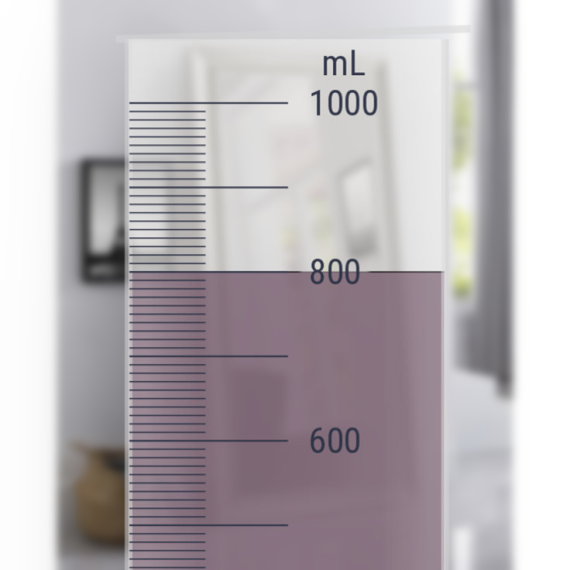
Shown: mL 800
